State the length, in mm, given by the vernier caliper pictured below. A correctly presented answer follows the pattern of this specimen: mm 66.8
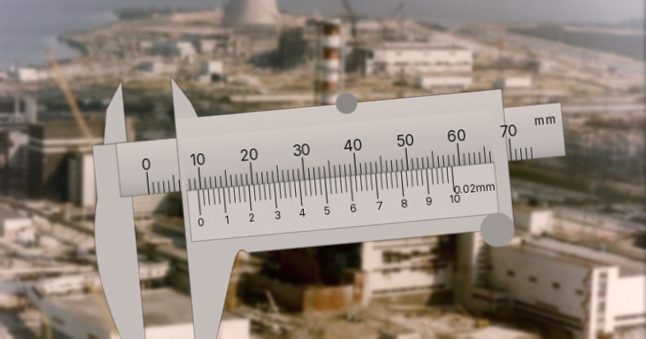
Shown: mm 9.5
